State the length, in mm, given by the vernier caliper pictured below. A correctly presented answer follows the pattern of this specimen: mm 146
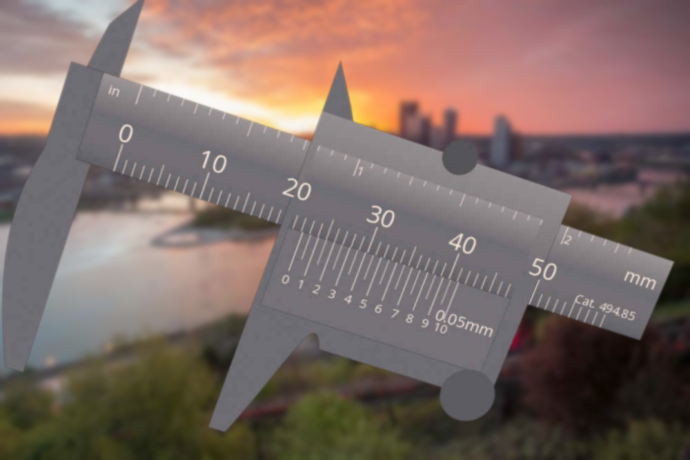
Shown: mm 22.2
